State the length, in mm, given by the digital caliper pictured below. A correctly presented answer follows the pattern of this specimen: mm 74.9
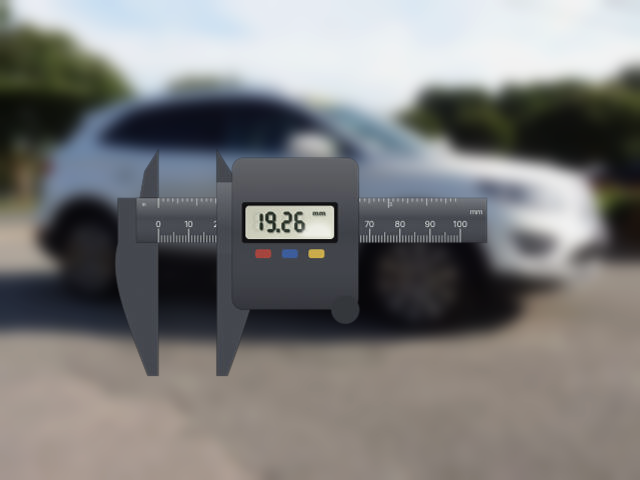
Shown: mm 19.26
